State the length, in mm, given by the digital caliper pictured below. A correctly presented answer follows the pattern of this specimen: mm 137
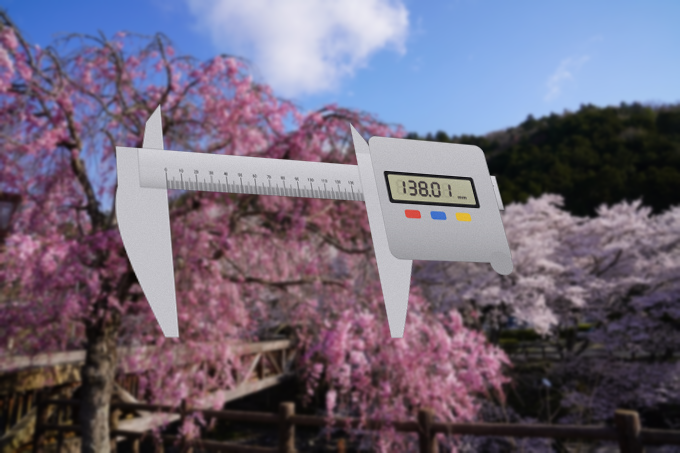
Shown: mm 138.01
